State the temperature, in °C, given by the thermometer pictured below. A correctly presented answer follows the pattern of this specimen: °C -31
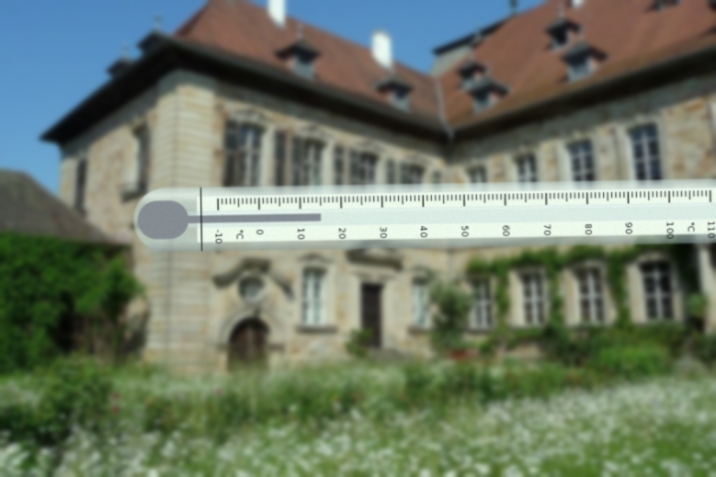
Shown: °C 15
